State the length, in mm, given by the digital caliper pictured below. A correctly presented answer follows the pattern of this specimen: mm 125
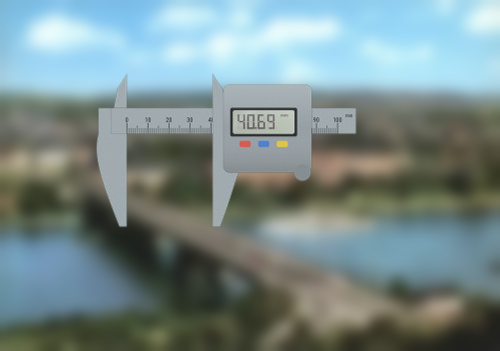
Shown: mm 40.69
